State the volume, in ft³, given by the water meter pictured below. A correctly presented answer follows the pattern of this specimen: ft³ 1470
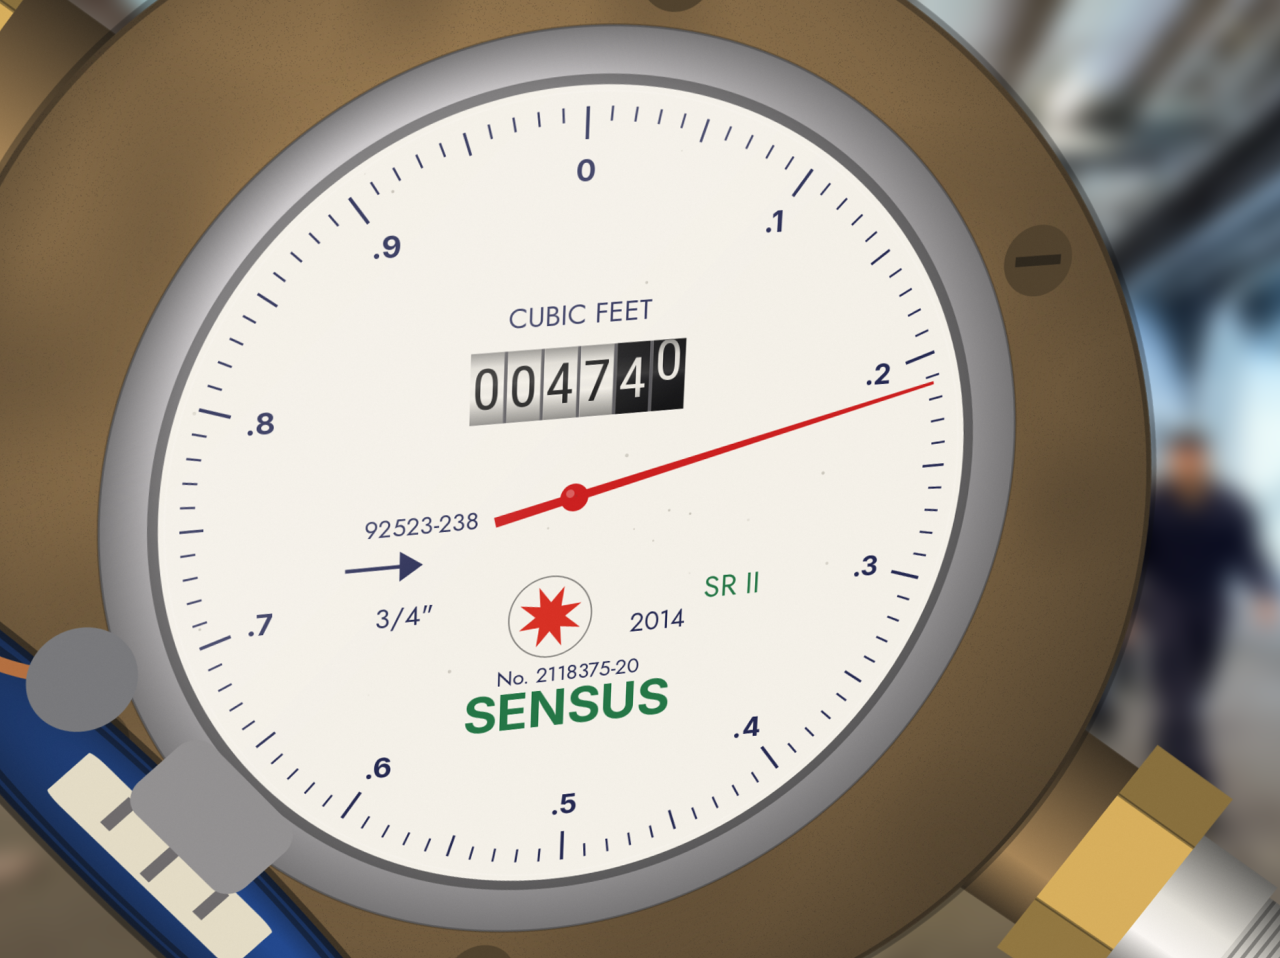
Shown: ft³ 4740.21
